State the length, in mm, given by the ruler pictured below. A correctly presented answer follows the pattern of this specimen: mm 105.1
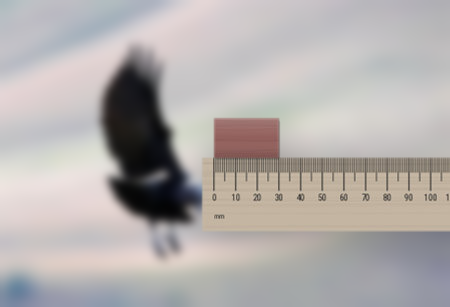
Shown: mm 30
